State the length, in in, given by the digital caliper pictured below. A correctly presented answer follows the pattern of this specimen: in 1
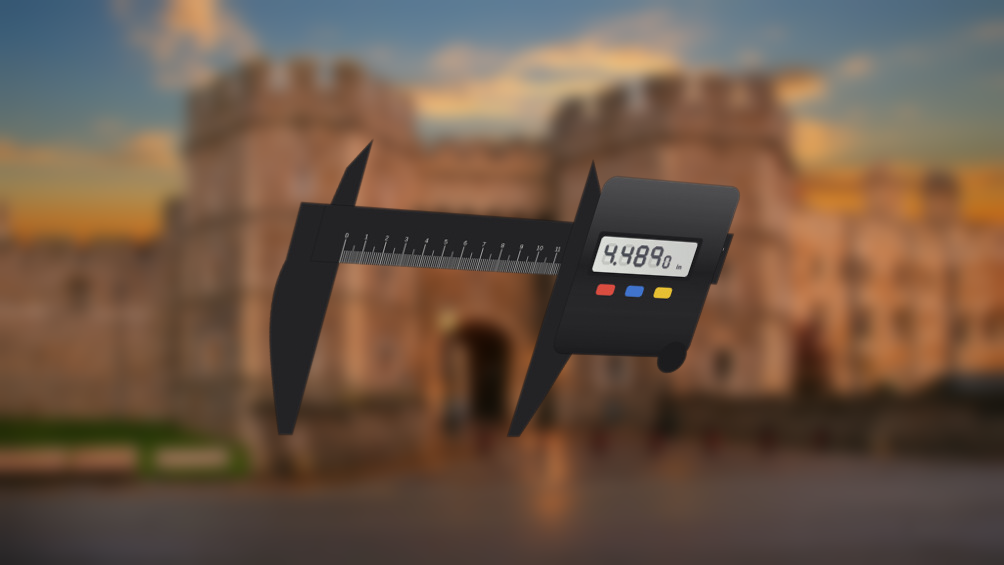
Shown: in 4.4890
